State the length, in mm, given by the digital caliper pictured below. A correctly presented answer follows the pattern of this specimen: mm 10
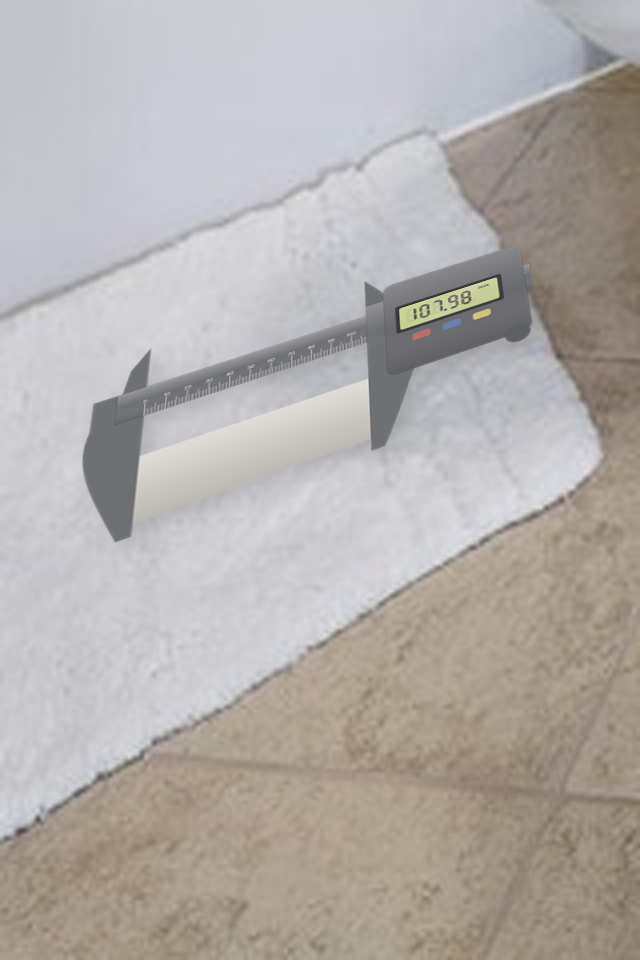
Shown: mm 107.98
